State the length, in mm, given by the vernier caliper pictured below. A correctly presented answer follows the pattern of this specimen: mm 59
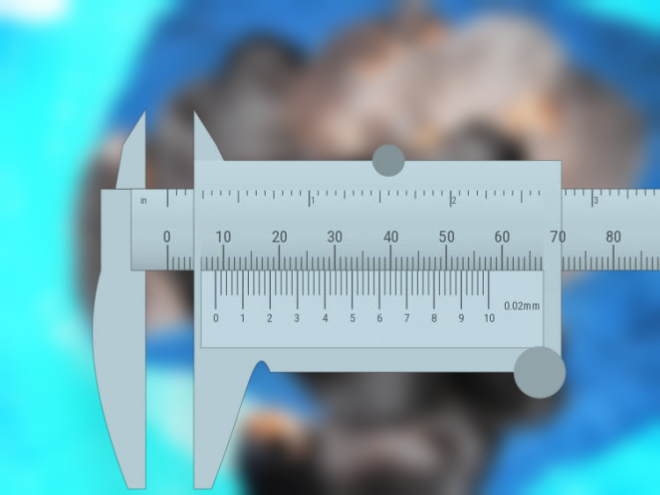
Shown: mm 8.6
